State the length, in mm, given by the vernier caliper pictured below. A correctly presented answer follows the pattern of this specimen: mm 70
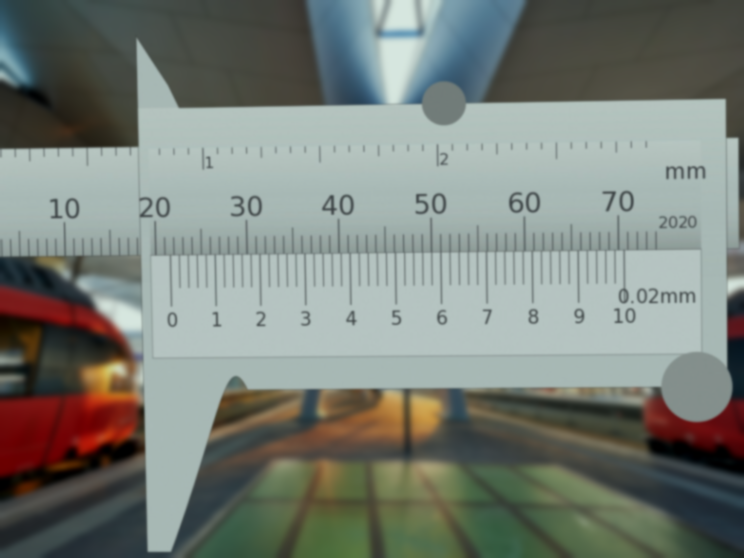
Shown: mm 21.6
